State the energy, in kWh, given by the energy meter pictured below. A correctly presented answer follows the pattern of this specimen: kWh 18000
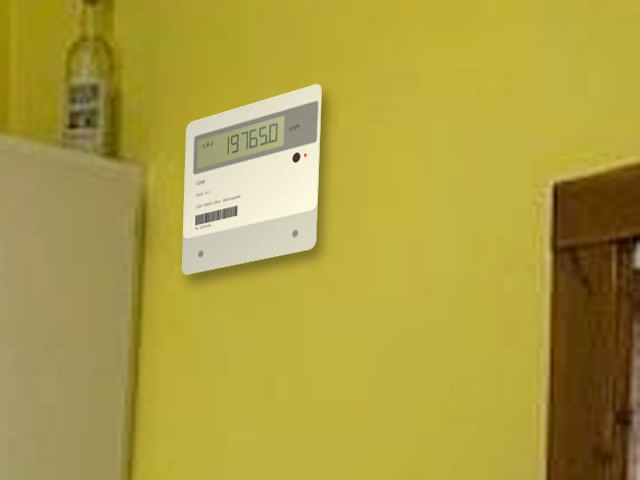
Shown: kWh 19765.0
